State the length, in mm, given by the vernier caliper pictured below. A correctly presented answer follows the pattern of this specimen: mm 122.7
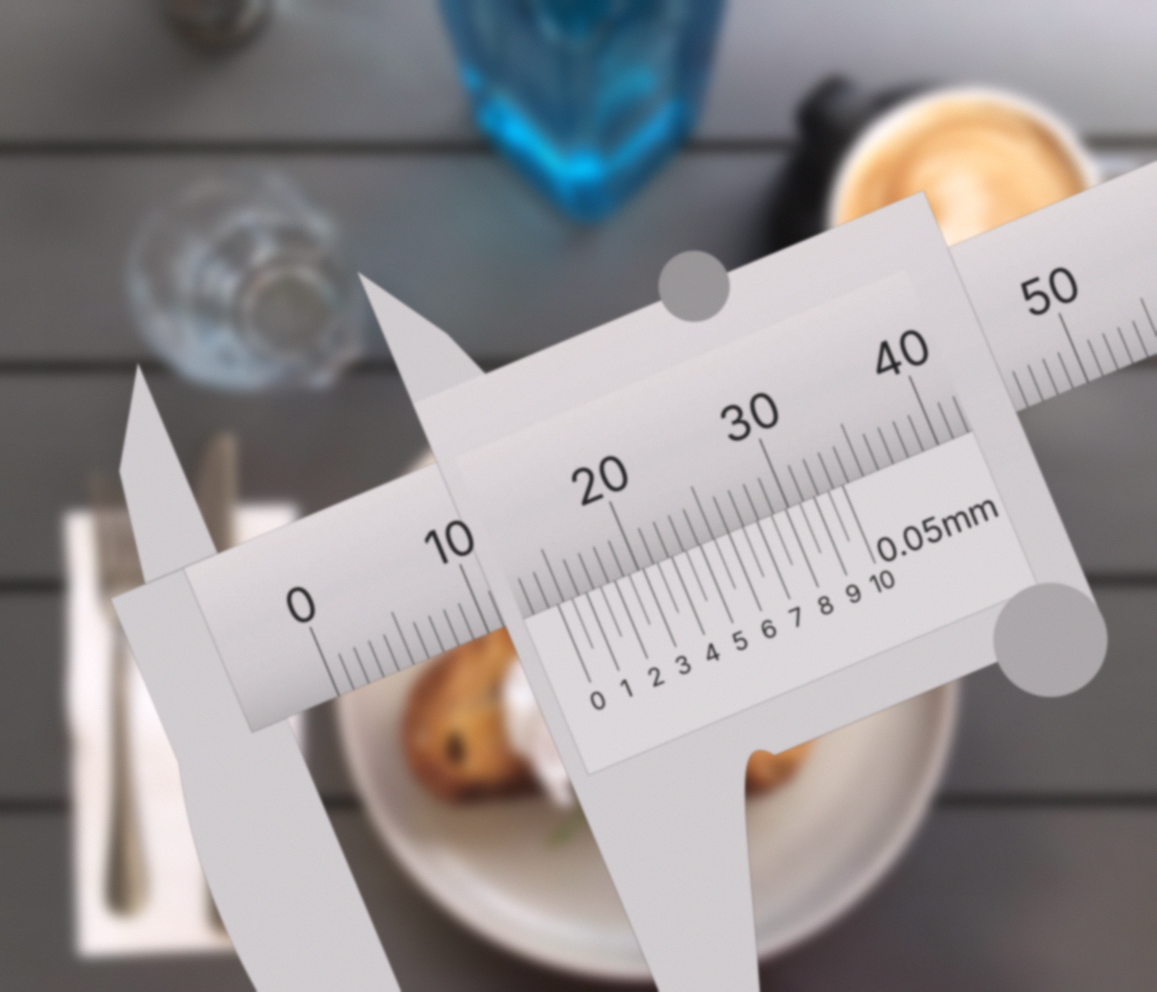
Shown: mm 14.6
